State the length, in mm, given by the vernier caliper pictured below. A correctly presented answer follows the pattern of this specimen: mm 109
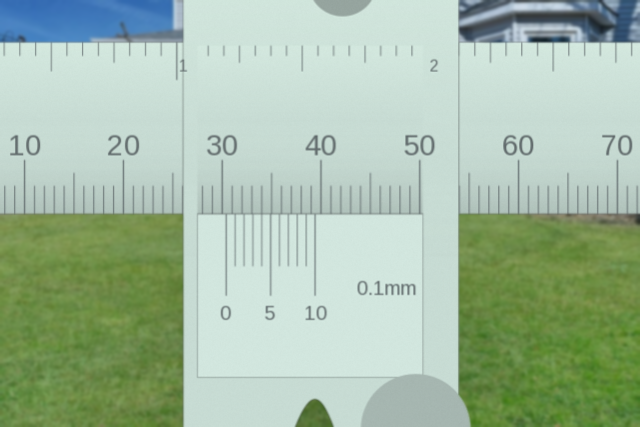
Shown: mm 30.4
